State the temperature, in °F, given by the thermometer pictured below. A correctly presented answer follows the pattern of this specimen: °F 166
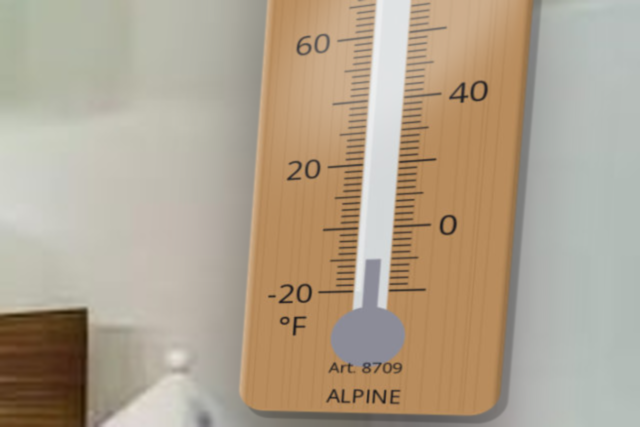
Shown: °F -10
